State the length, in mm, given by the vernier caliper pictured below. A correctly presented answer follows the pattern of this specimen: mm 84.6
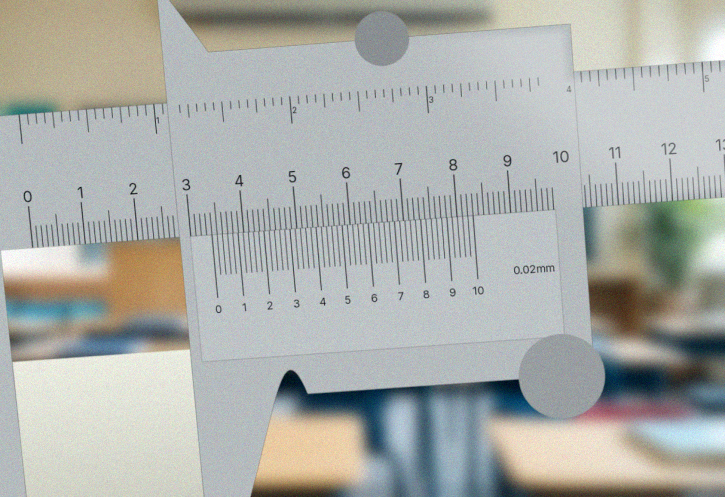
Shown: mm 34.0
